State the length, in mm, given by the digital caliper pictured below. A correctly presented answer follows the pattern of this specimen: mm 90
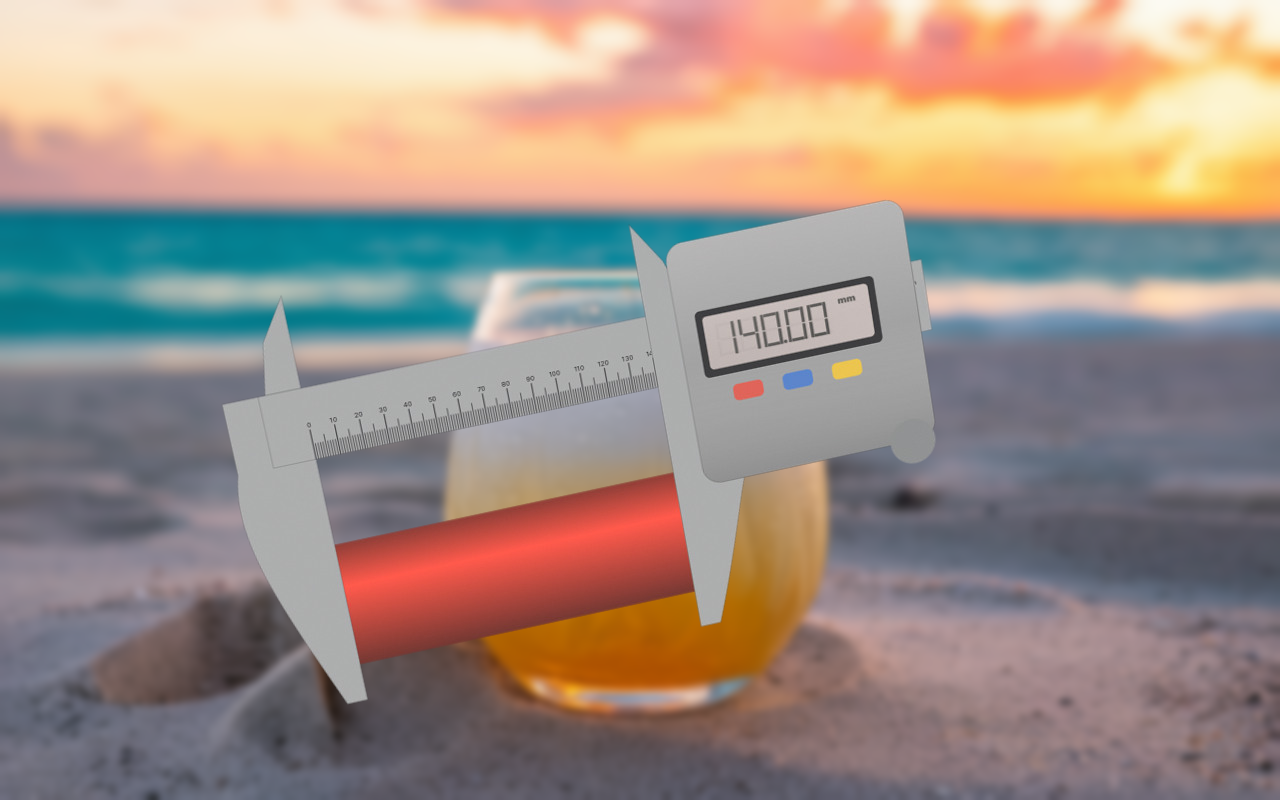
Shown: mm 140.00
